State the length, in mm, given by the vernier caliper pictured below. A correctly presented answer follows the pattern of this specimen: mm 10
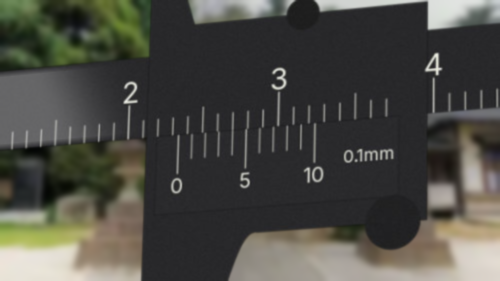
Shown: mm 23.4
